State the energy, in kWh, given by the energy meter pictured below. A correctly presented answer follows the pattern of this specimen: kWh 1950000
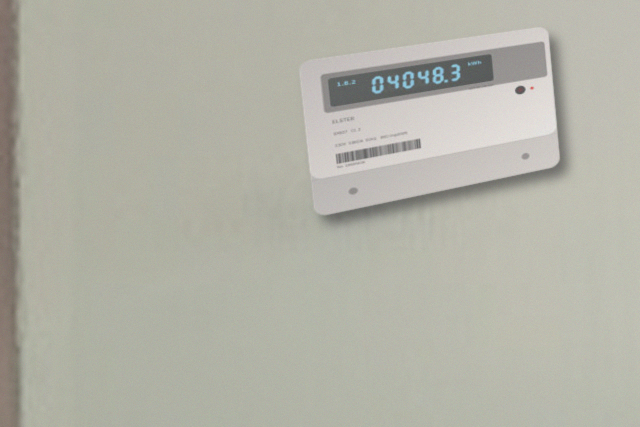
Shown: kWh 4048.3
